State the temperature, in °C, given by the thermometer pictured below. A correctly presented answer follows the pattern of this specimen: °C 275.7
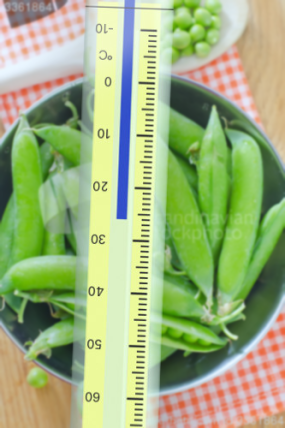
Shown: °C 26
